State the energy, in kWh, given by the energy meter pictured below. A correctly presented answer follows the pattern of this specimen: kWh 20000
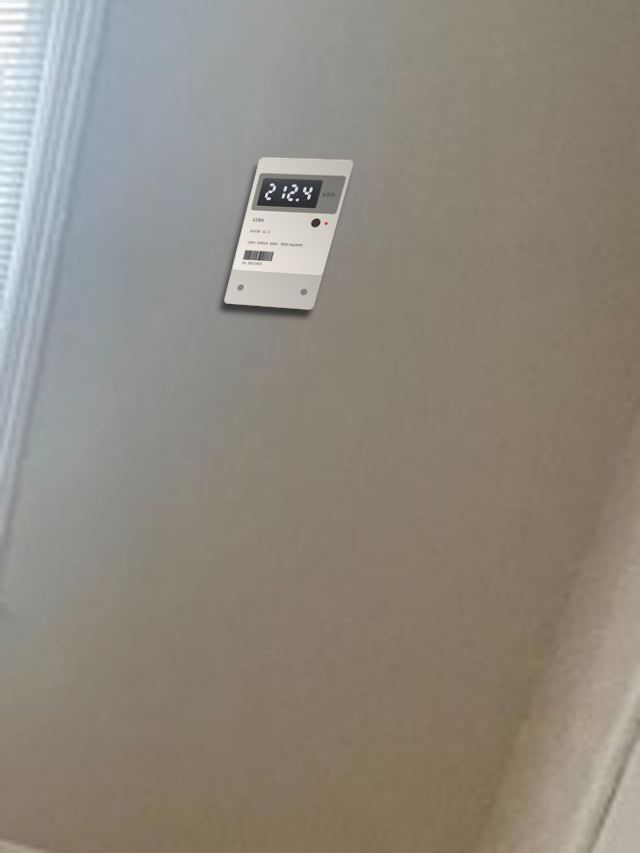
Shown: kWh 212.4
